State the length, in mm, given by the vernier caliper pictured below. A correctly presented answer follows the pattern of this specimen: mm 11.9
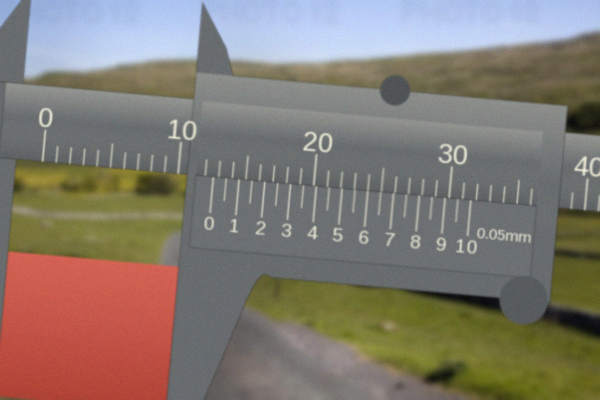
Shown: mm 12.6
